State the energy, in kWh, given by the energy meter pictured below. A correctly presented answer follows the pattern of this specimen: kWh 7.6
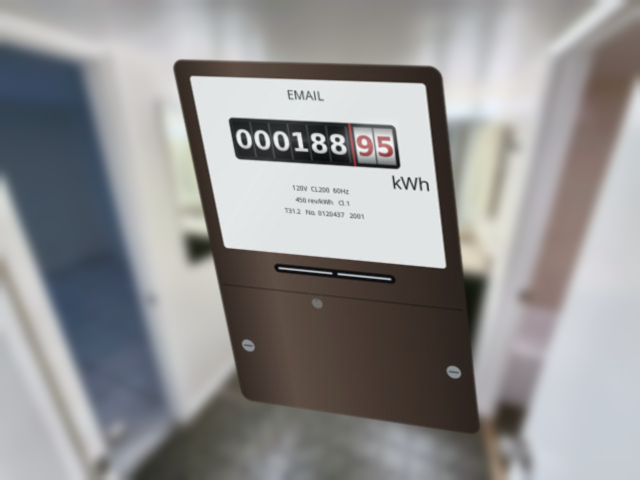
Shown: kWh 188.95
